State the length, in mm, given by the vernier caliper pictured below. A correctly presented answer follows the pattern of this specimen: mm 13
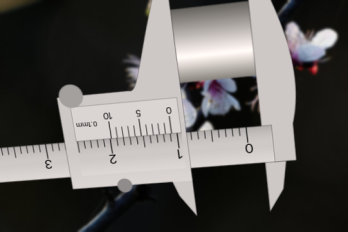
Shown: mm 10.8
